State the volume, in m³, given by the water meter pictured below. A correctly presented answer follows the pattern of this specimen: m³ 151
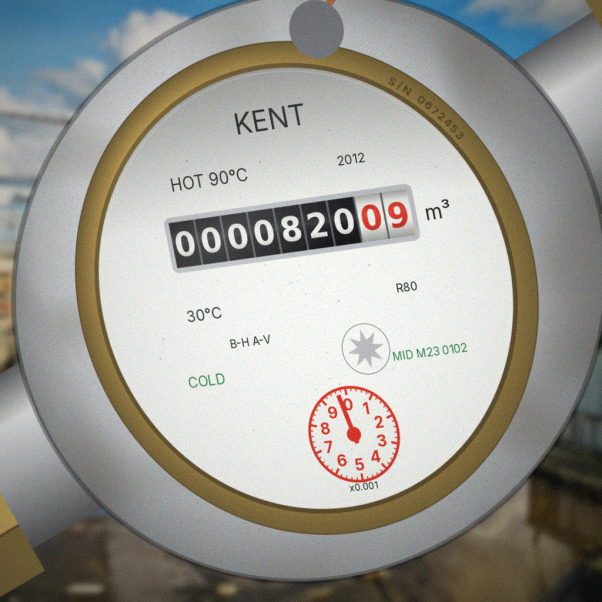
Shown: m³ 820.089
